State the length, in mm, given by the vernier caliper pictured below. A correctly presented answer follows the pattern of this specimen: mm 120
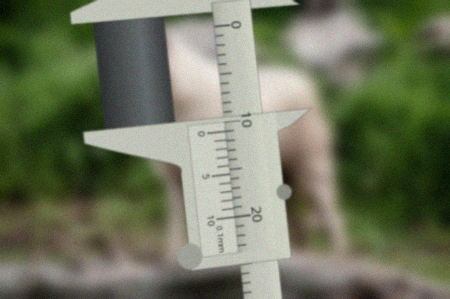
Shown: mm 11.0
